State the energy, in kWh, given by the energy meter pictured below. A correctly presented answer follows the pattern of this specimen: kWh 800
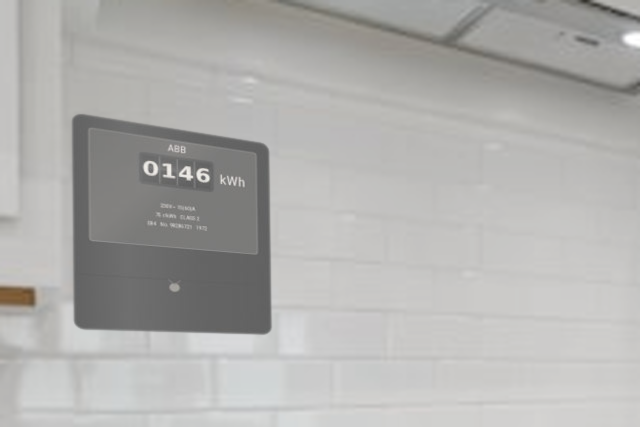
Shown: kWh 146
